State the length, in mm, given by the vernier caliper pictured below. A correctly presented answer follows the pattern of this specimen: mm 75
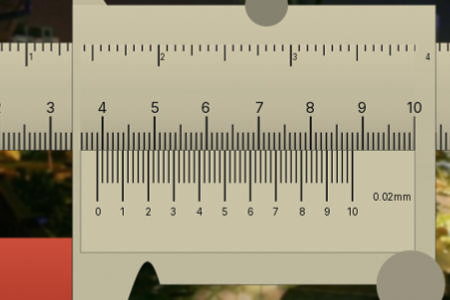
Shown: mm 39.0
